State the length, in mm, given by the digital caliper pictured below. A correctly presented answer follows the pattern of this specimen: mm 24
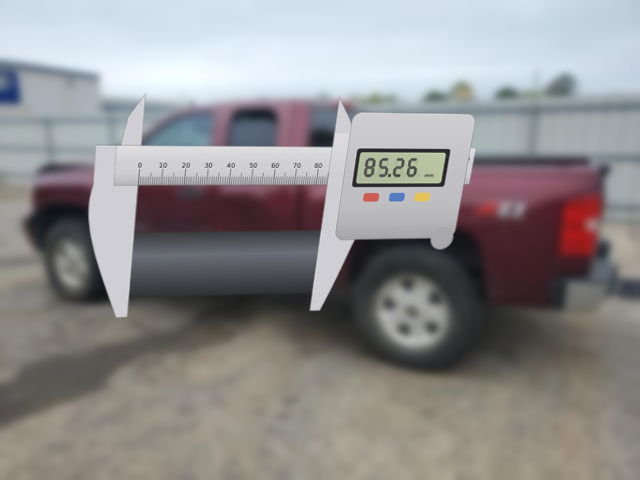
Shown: mm 85.26
